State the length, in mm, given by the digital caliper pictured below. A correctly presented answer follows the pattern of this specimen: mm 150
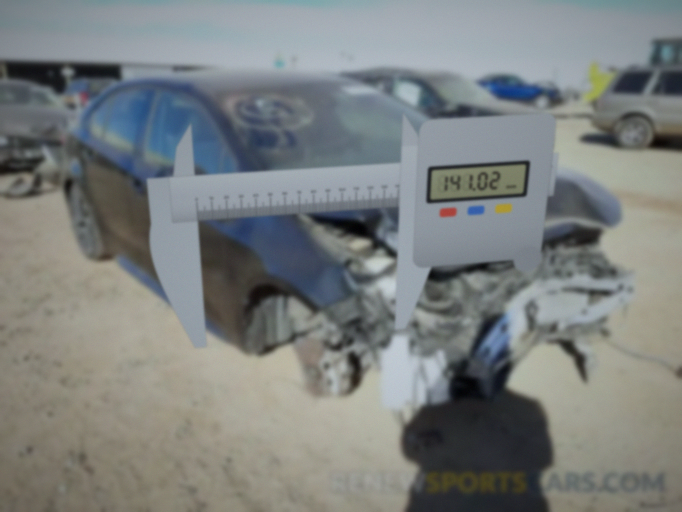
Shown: mm 141.02
